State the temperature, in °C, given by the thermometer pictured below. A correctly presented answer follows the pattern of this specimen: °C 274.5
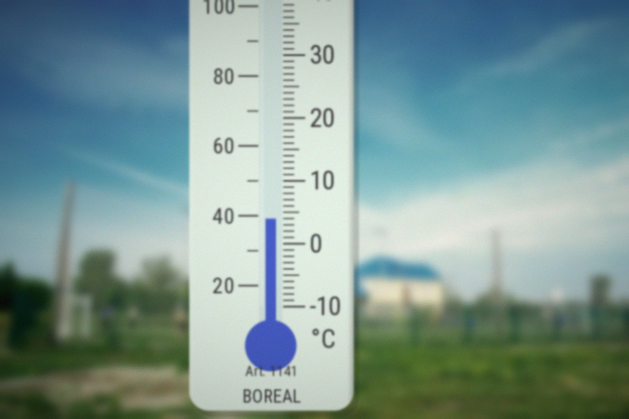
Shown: °C 4
